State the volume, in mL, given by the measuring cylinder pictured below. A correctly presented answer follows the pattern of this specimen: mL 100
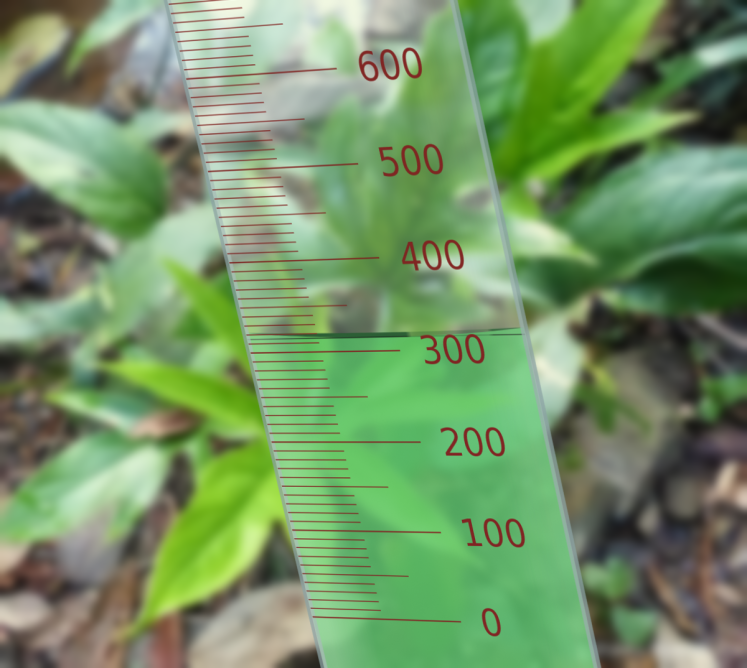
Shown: mL 315
